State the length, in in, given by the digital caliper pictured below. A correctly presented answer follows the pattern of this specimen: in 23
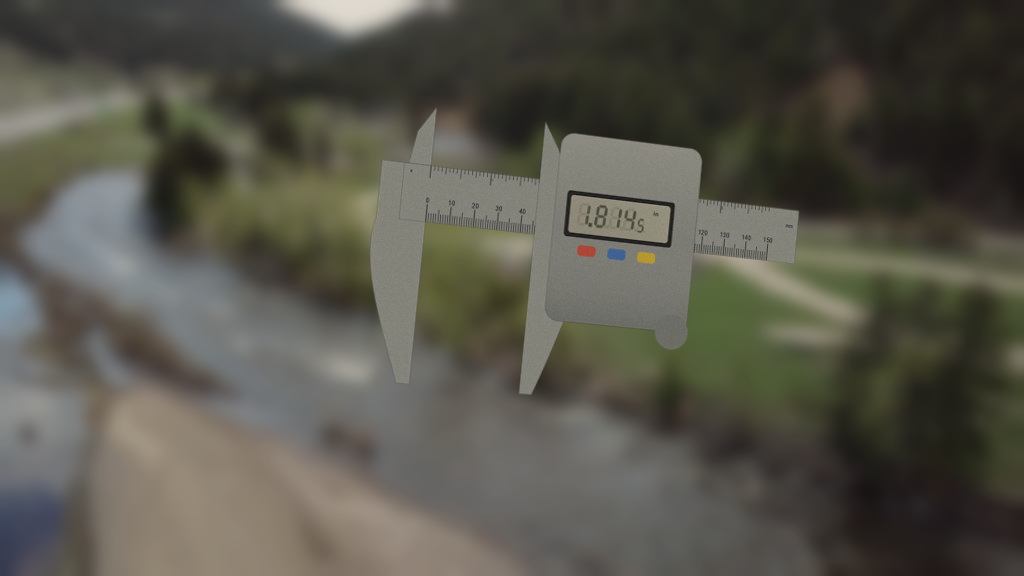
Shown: in 1.8145
